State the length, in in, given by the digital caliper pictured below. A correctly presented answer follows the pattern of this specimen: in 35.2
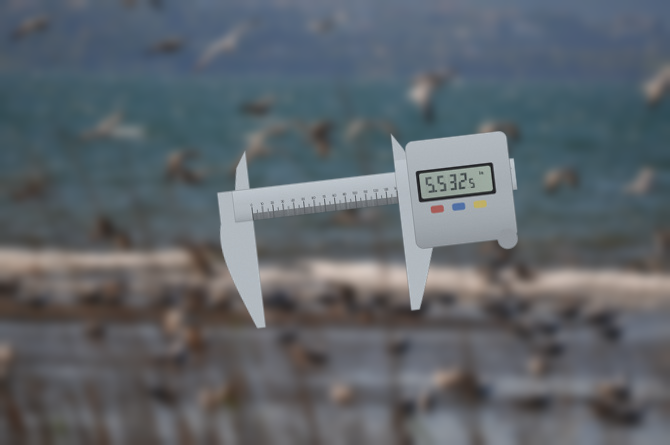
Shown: in 5.5325
